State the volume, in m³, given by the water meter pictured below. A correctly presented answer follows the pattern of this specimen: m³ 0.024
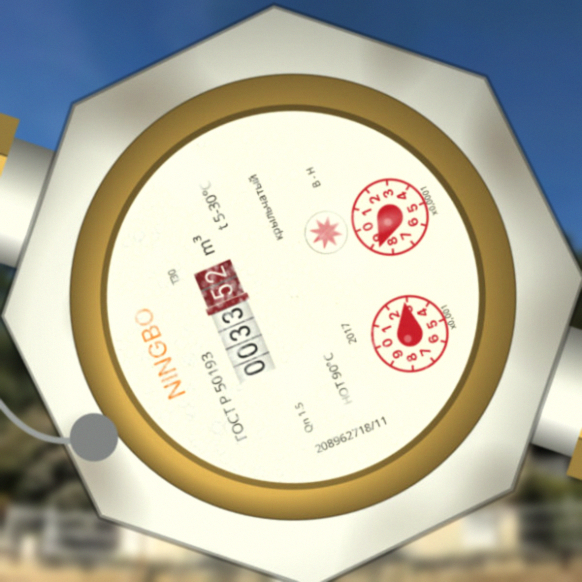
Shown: m³ 33.5228
